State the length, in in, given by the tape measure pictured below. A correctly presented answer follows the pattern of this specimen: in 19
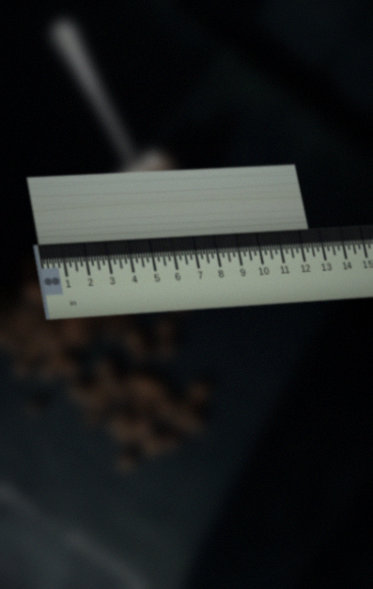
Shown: in 12.5
